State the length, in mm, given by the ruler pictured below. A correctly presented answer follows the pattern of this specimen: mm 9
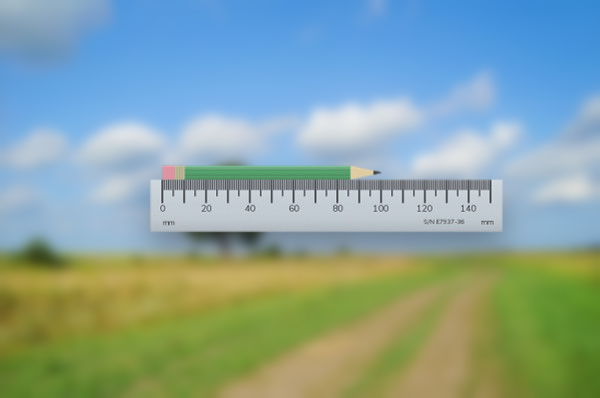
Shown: mm 100
